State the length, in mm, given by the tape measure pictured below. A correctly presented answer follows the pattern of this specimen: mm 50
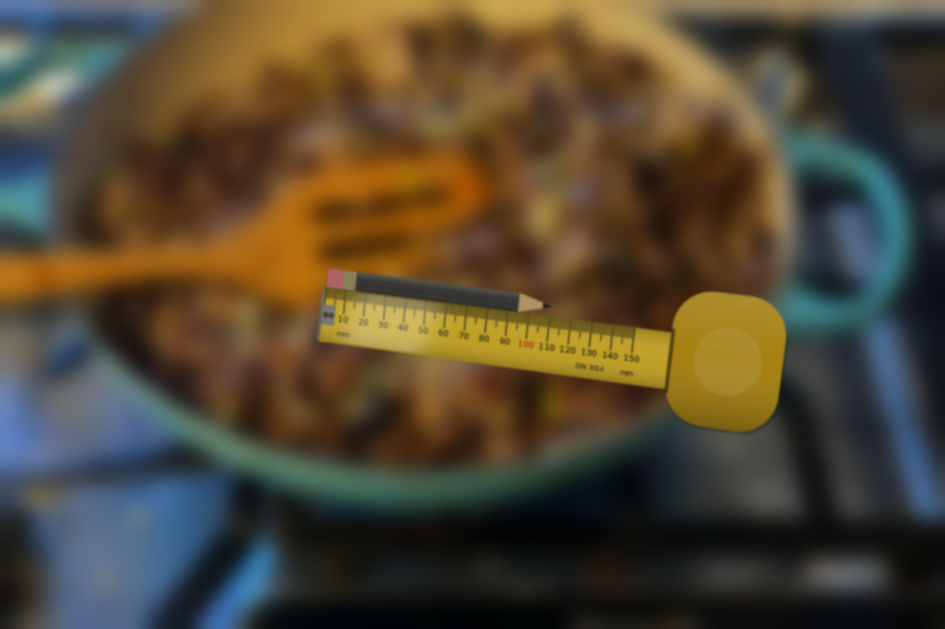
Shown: mm 110
